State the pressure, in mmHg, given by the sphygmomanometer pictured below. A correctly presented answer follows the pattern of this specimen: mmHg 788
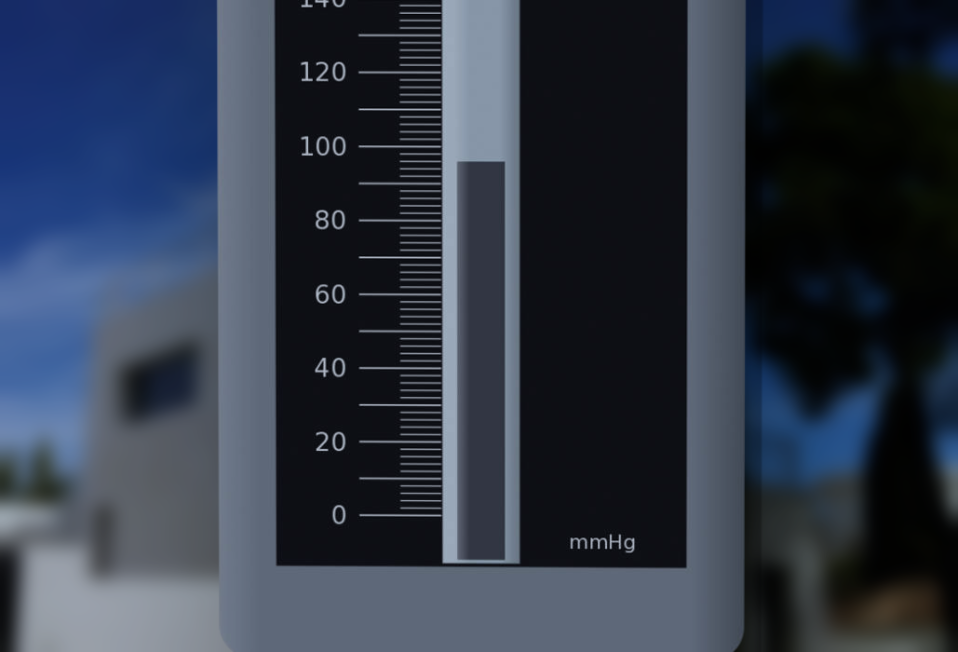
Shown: mmHg 96
